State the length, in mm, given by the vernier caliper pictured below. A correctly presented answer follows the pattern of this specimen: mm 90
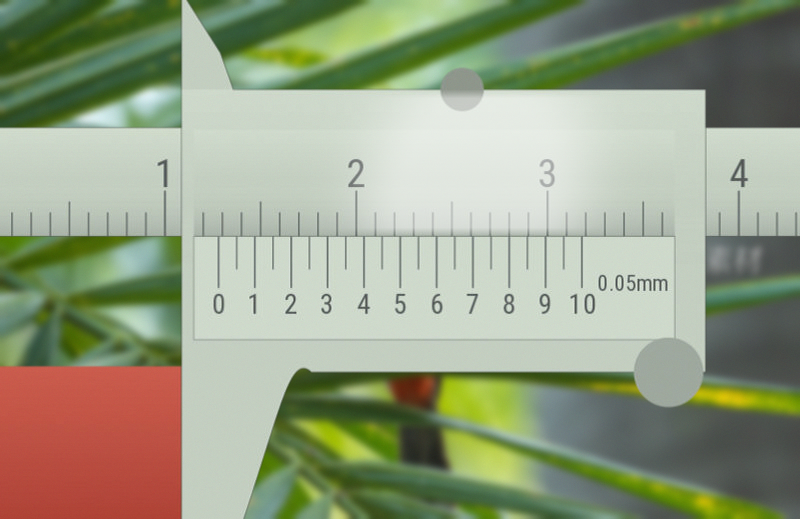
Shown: mm 12.8
